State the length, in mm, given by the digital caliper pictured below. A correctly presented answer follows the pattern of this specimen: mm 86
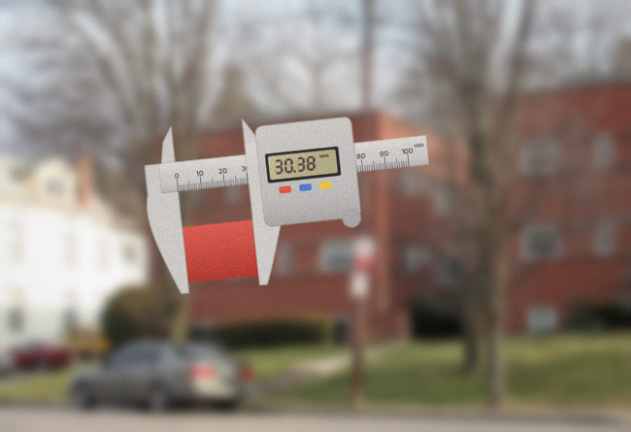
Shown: mm 30.38
